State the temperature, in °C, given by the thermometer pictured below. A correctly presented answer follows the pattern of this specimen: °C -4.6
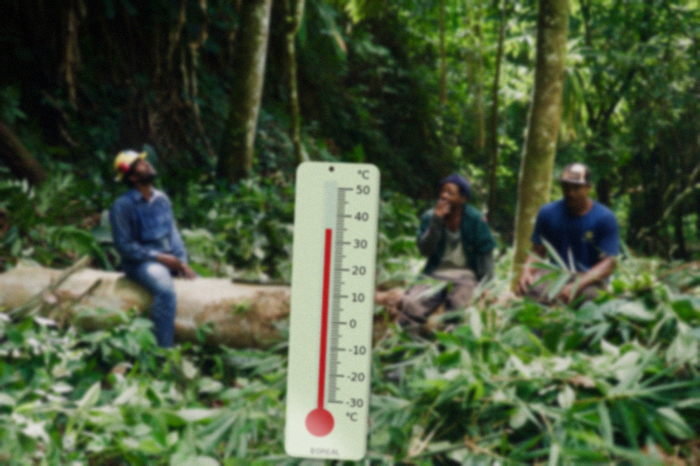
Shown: °C 35
